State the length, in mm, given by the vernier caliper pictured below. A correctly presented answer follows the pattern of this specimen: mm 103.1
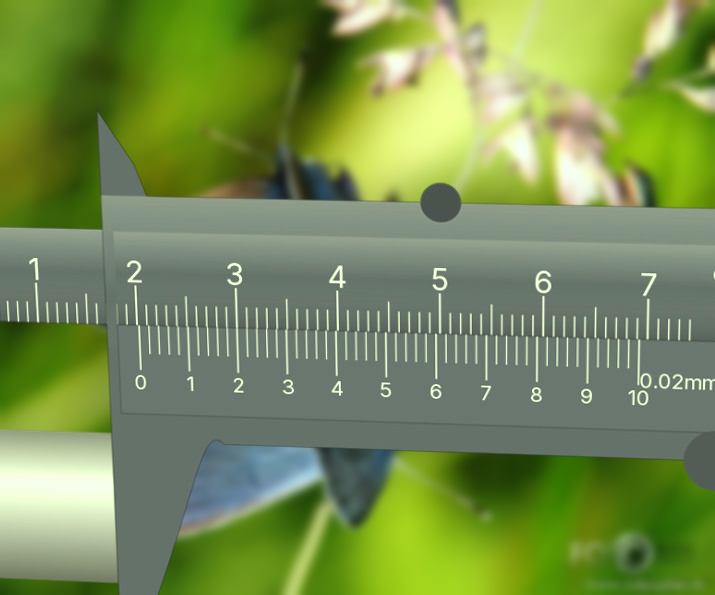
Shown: mm 20.2
